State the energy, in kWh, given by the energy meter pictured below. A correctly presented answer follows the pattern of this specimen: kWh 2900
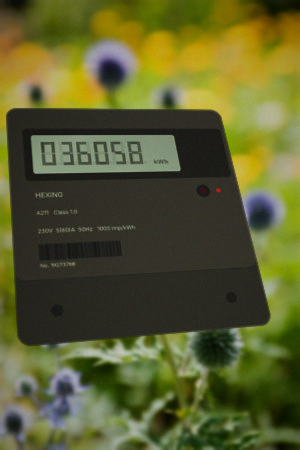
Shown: kWh 36058
